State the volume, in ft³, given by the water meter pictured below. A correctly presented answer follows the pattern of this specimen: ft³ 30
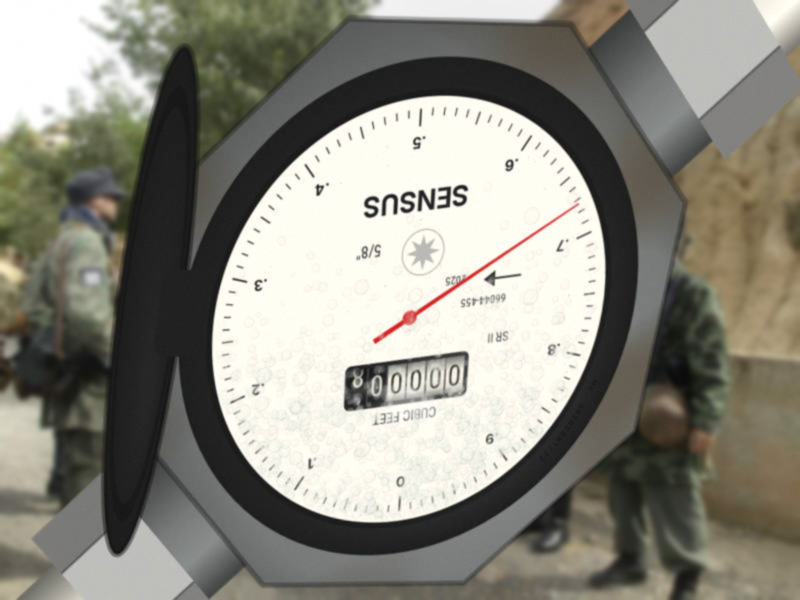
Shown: ft³ 7.67
